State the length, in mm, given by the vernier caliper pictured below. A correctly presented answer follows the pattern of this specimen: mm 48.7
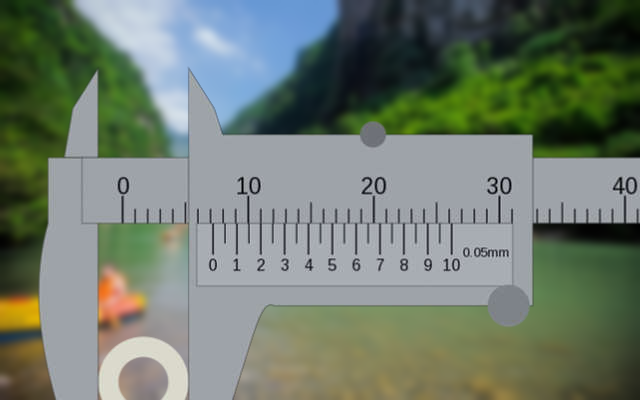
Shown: mm 7.2
